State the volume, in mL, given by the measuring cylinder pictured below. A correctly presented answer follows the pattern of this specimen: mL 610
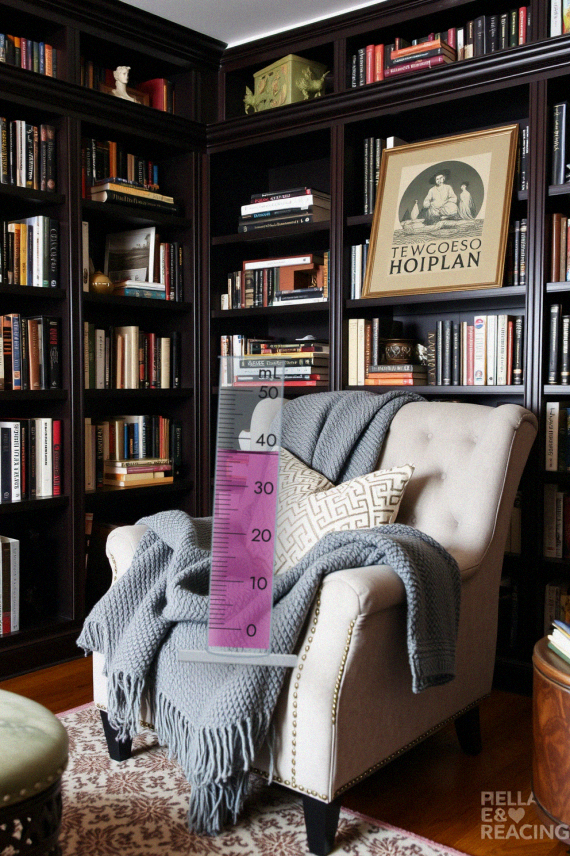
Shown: mL 37
